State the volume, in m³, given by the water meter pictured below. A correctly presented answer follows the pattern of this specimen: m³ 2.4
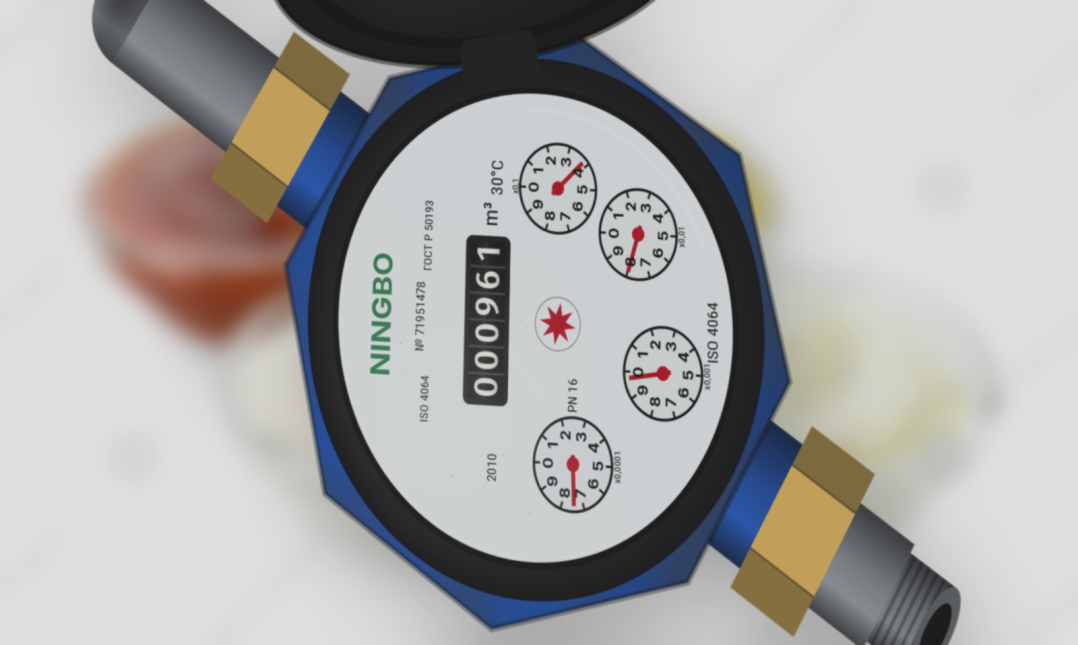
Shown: m³ 961.3797
